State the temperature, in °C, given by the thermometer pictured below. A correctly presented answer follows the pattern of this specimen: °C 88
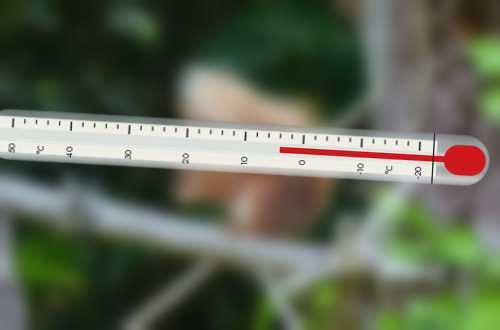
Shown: °C 4
